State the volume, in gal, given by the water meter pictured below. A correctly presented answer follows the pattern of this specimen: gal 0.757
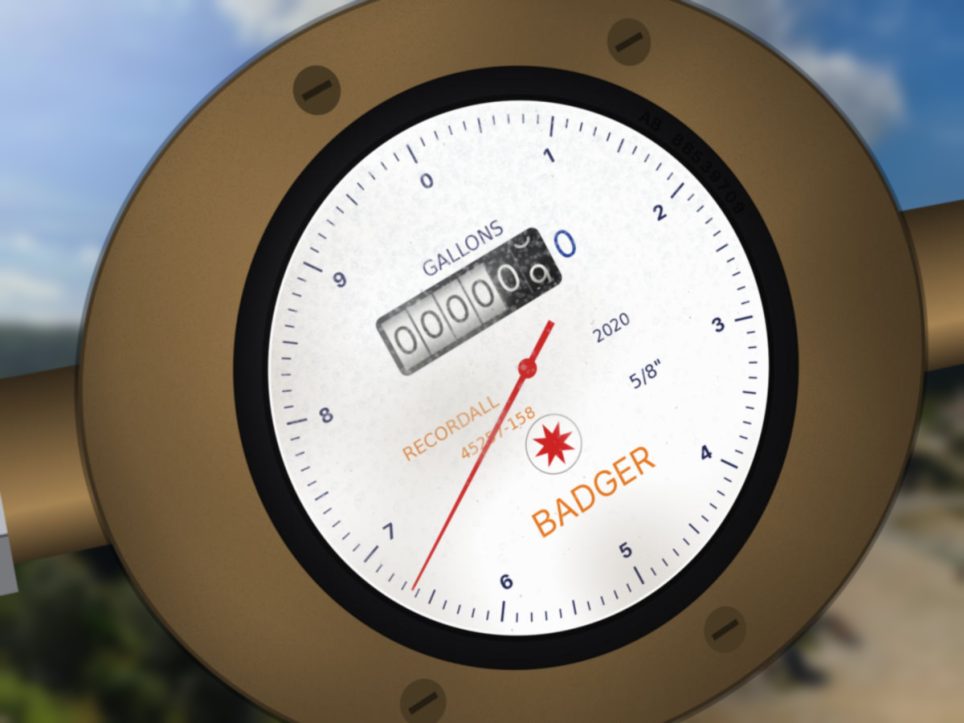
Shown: gal 86.6
